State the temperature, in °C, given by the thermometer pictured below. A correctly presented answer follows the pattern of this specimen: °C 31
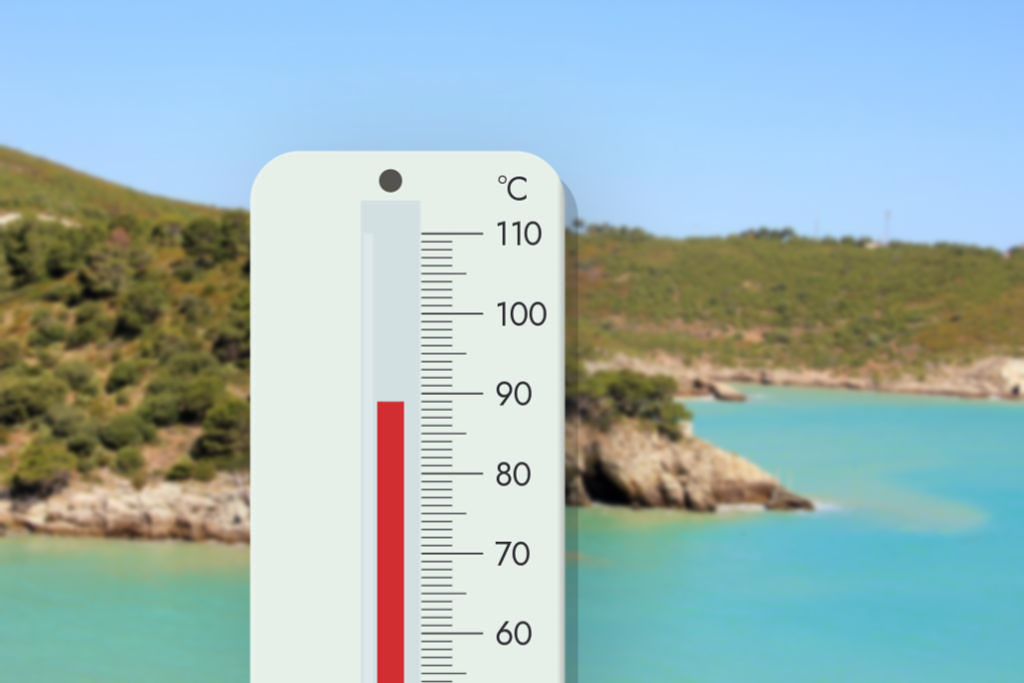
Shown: °C 89
